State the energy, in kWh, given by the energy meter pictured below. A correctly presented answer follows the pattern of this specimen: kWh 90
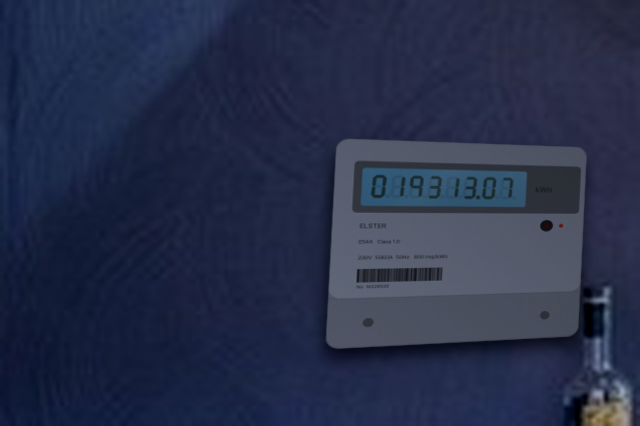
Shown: kWh 19313.07
